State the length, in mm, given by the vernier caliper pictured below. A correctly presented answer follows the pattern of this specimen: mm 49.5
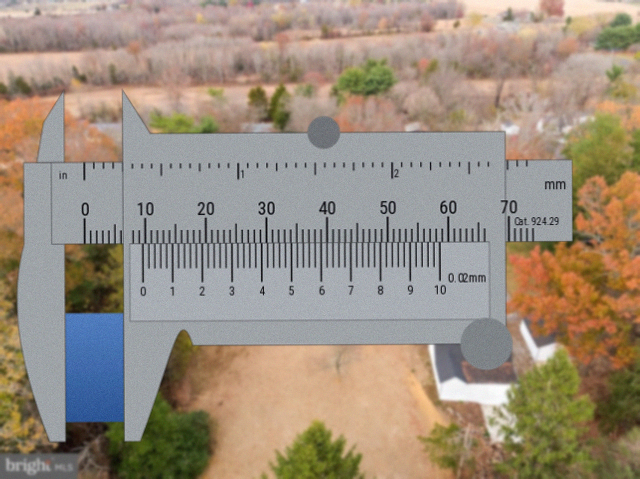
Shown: mm 9.6
